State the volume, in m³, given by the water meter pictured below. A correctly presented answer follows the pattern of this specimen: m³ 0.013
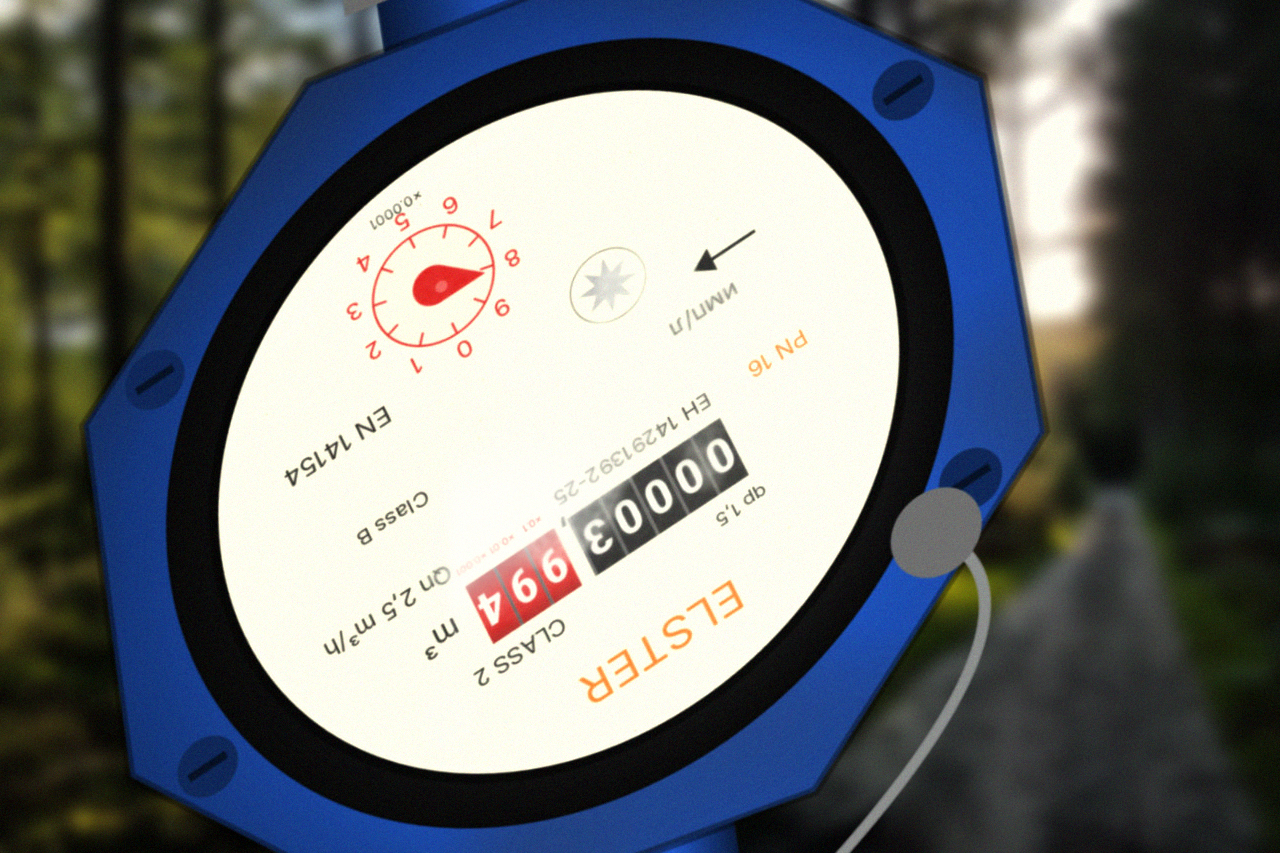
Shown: m³ 3.9948
